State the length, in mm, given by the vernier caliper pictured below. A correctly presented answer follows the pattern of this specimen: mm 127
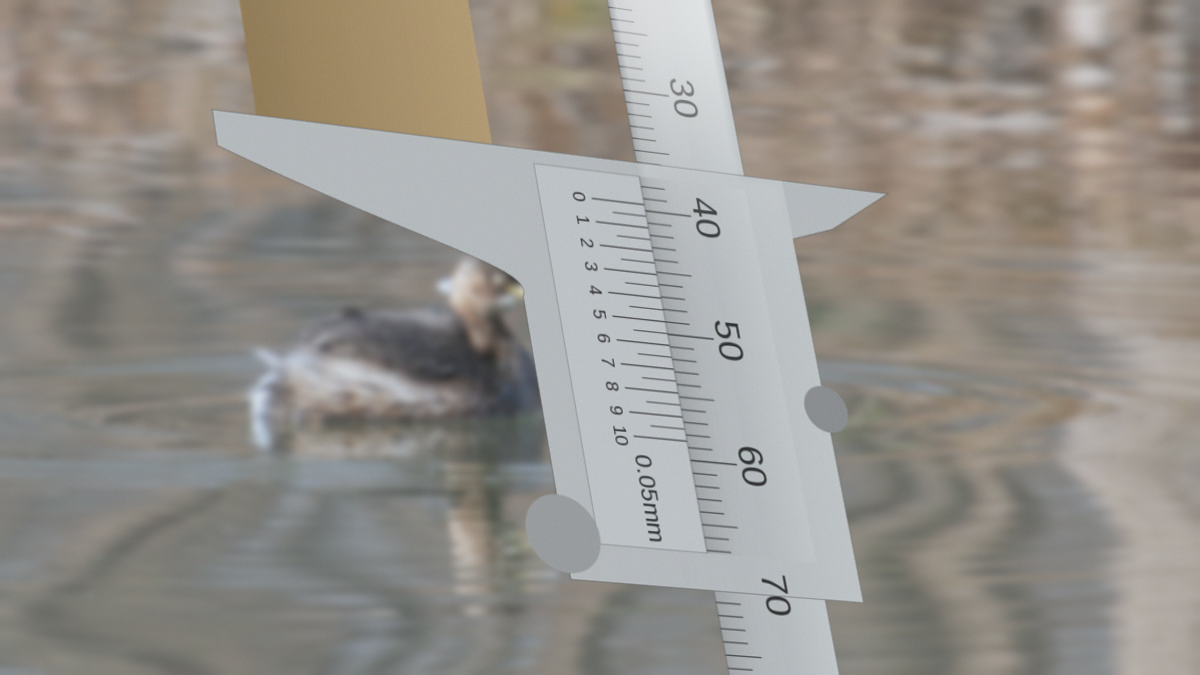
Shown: mm 39.5
